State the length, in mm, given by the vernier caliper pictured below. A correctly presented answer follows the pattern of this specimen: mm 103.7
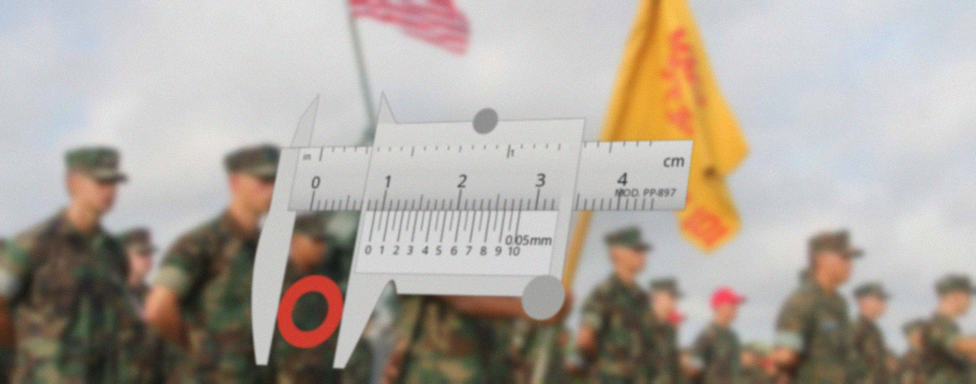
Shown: mm 9.0
